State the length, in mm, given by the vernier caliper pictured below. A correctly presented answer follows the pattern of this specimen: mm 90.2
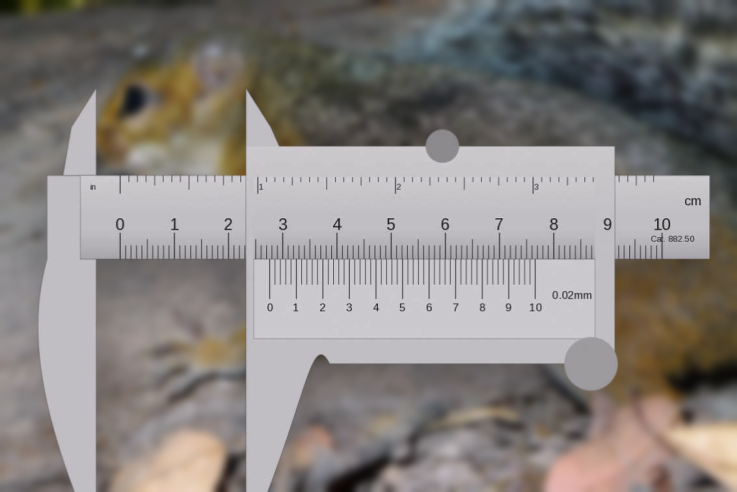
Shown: mm 27.6
